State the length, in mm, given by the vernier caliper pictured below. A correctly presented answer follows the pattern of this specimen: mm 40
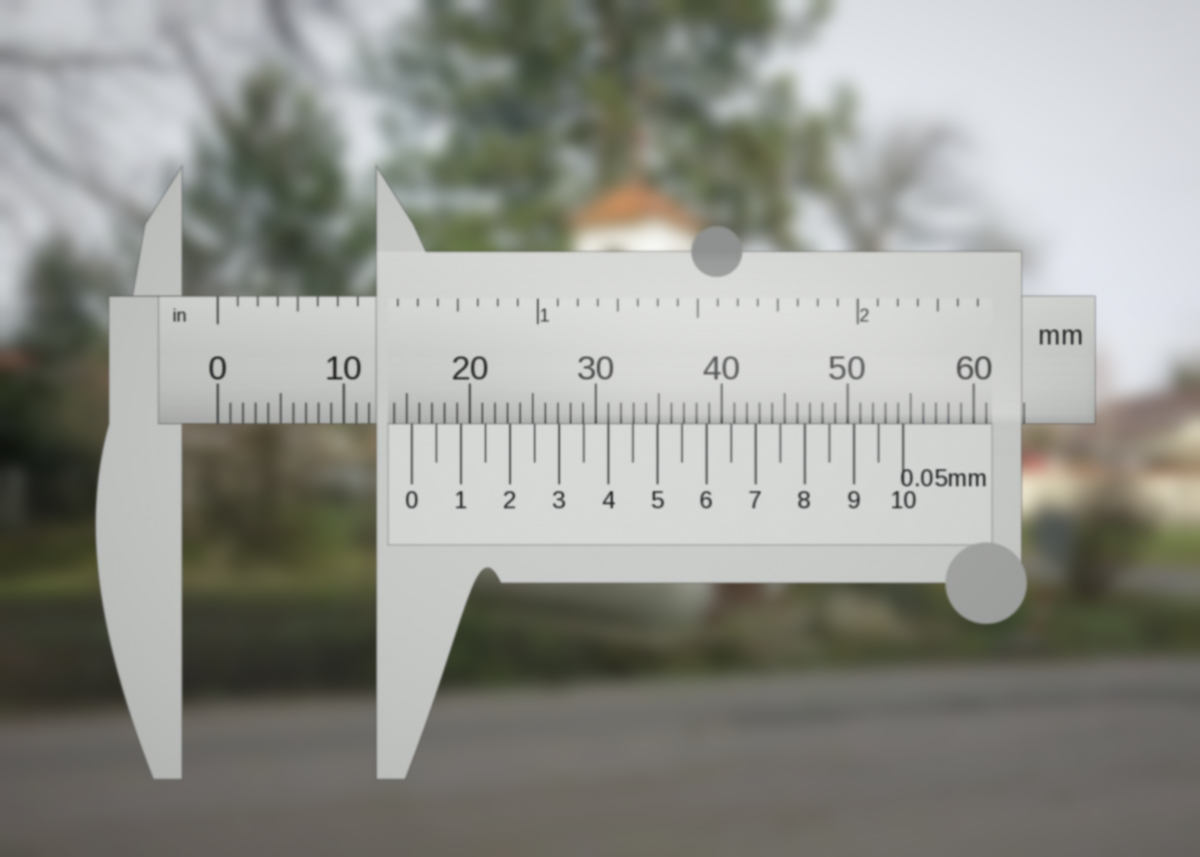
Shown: mm 15.4
